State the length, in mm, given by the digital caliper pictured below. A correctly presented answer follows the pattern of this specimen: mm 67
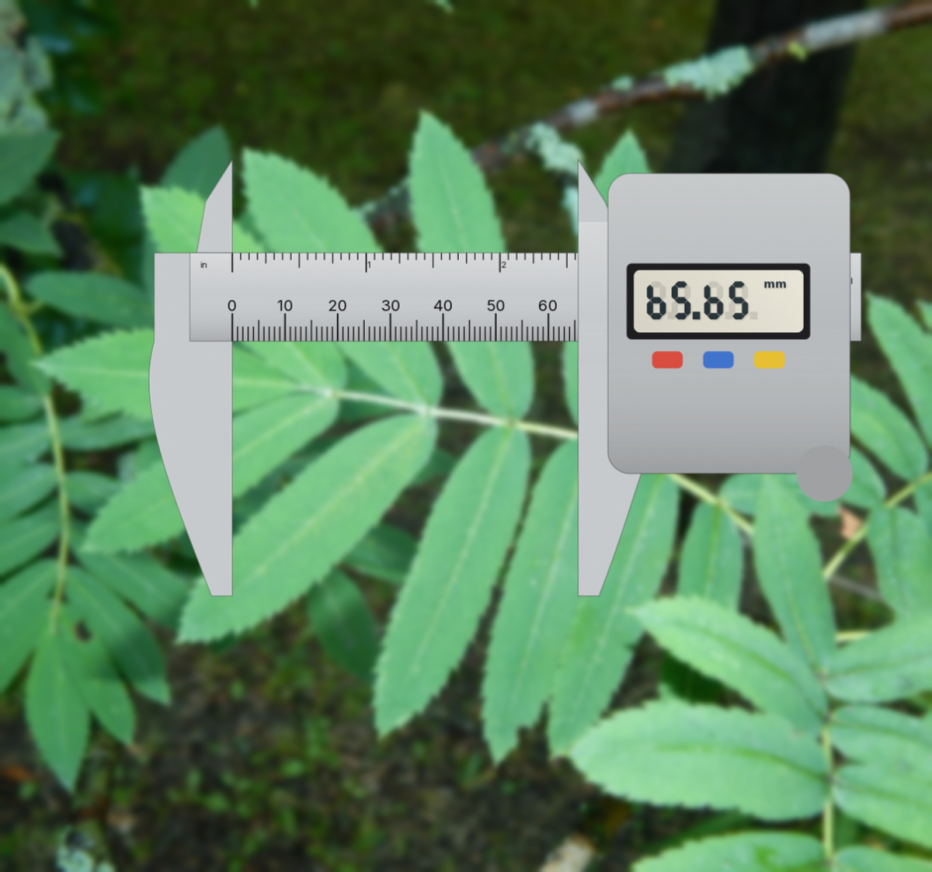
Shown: mm 65.65
